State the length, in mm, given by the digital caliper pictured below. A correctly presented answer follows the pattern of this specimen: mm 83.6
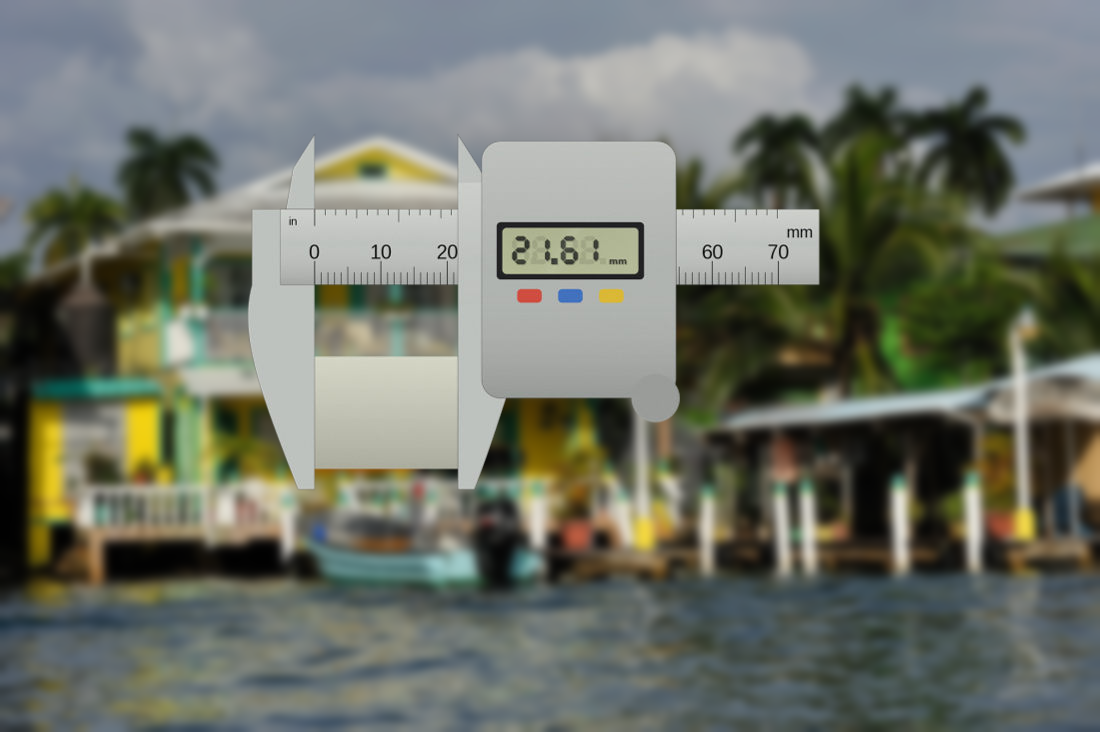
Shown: mm 21.61
